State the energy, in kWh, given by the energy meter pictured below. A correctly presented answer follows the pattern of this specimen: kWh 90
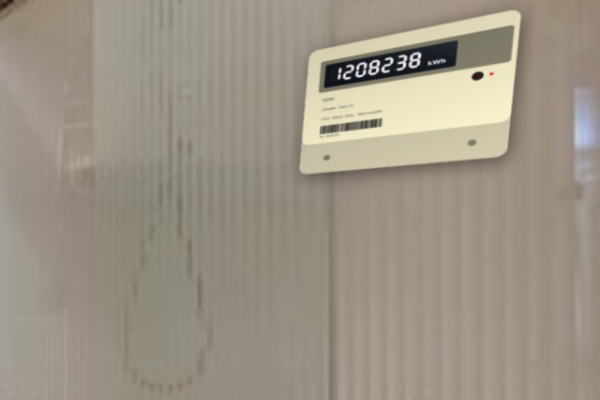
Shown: kWh 1208238
